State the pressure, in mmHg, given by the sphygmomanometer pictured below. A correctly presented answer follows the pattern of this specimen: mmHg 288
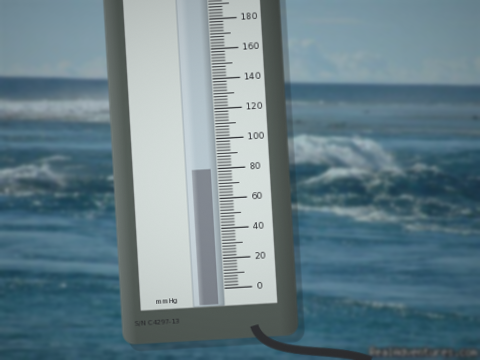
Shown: mmHg 80
